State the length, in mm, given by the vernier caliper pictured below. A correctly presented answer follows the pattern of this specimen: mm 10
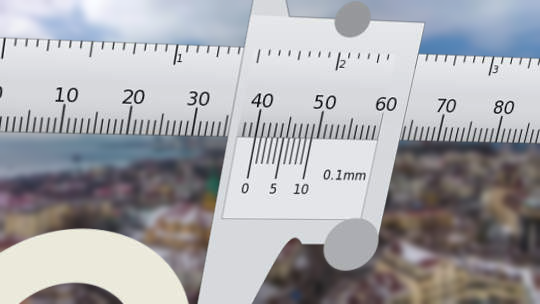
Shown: mm 40.0
